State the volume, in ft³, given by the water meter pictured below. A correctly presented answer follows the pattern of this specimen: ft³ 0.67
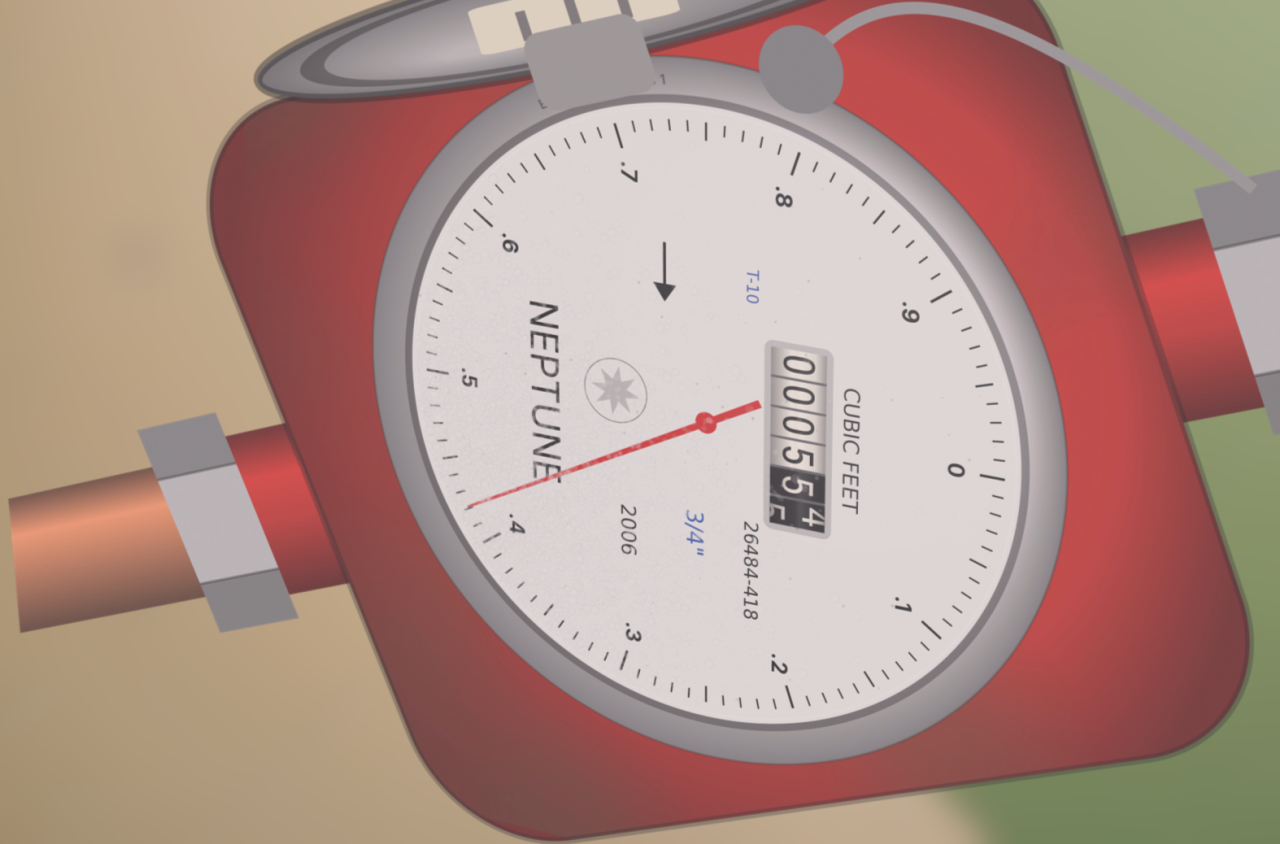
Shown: ft³ 554.42
